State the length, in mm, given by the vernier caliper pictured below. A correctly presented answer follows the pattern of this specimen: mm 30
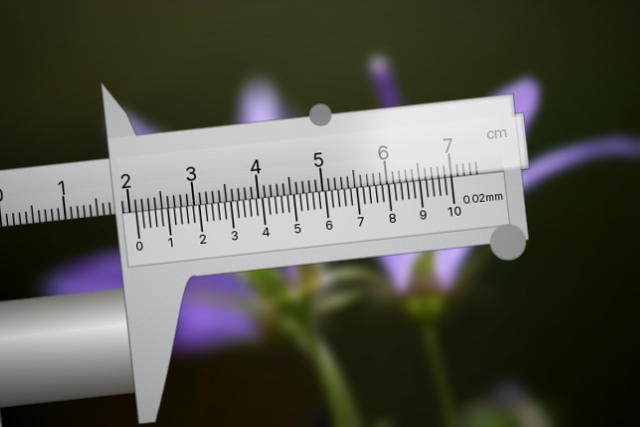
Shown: mm 21.0
